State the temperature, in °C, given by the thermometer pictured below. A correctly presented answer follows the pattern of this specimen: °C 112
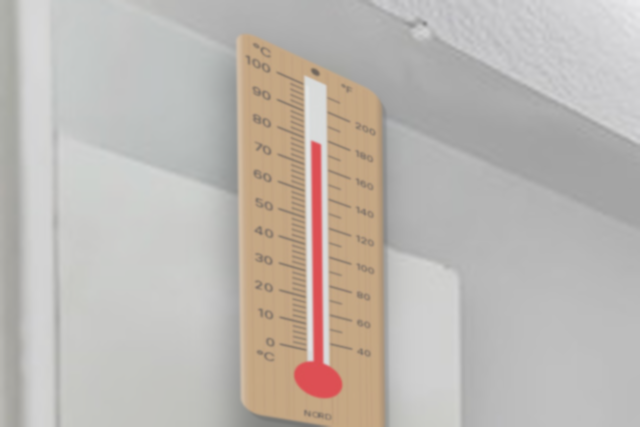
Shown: °C 80
